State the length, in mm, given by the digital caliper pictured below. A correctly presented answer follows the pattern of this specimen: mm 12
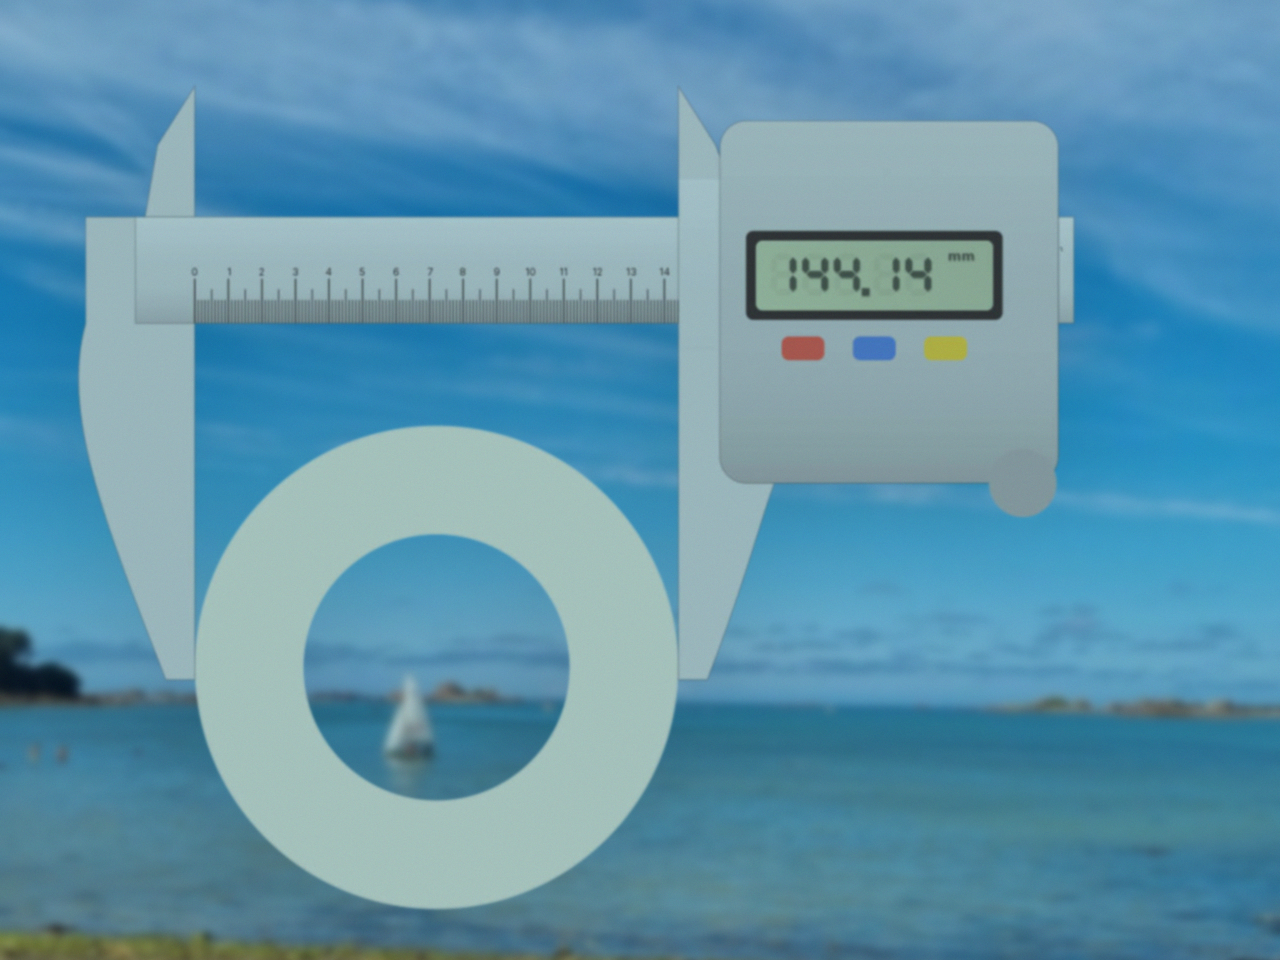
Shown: mm 144.14
